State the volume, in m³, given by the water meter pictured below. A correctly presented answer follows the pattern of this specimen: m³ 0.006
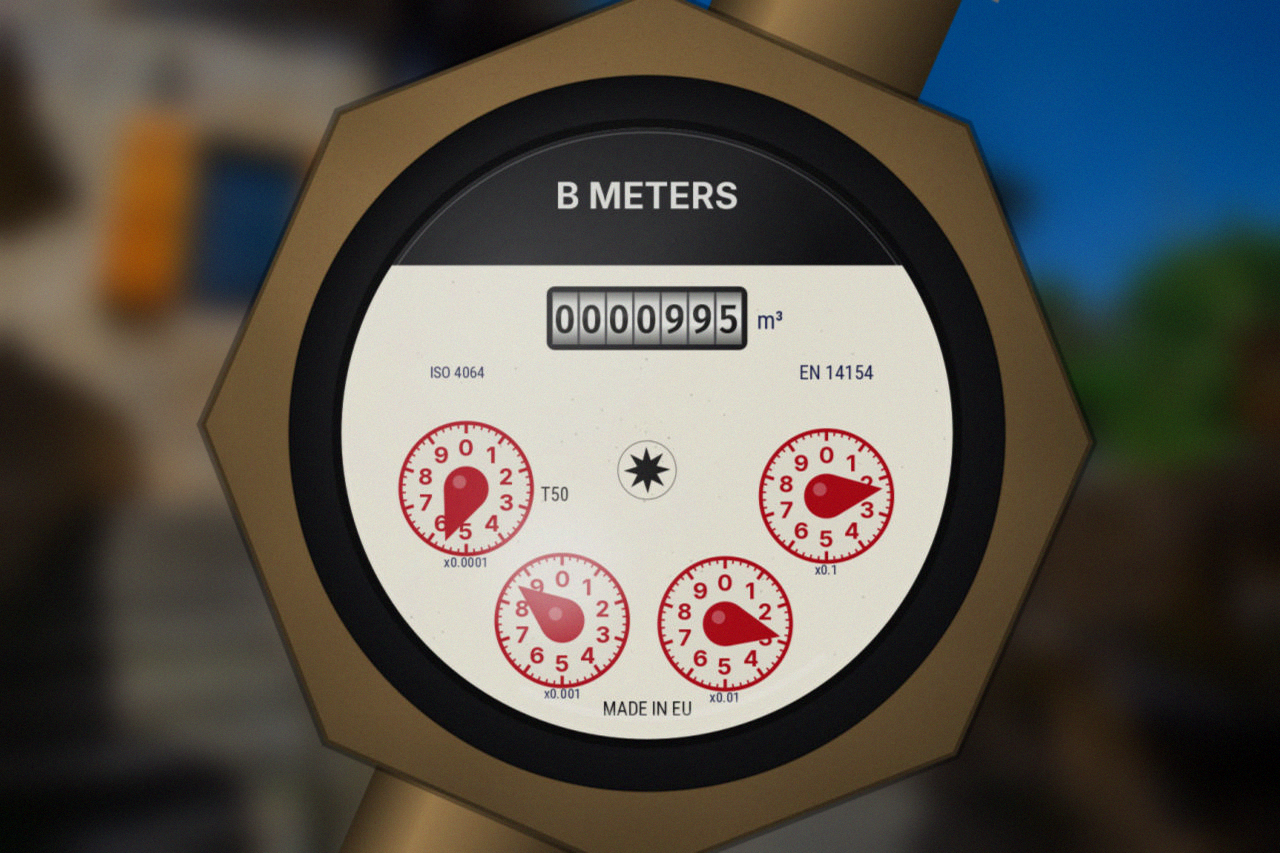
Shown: m³ 995.2285
